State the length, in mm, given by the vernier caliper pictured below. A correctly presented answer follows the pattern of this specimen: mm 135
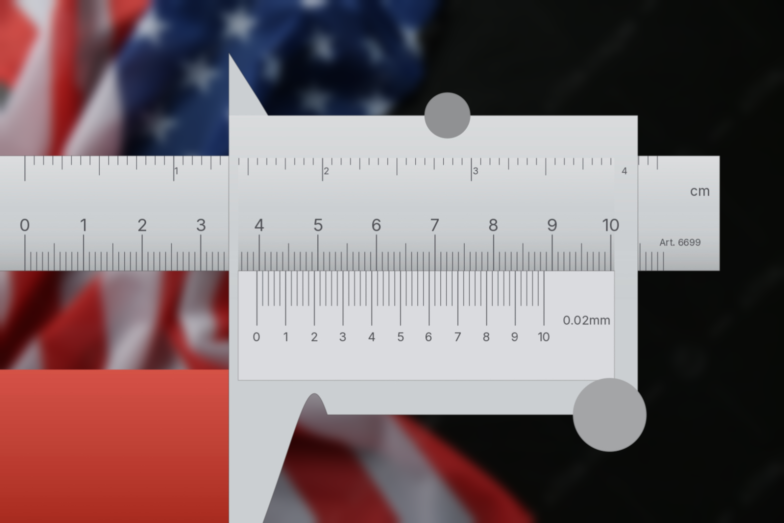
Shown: mm 39.6
